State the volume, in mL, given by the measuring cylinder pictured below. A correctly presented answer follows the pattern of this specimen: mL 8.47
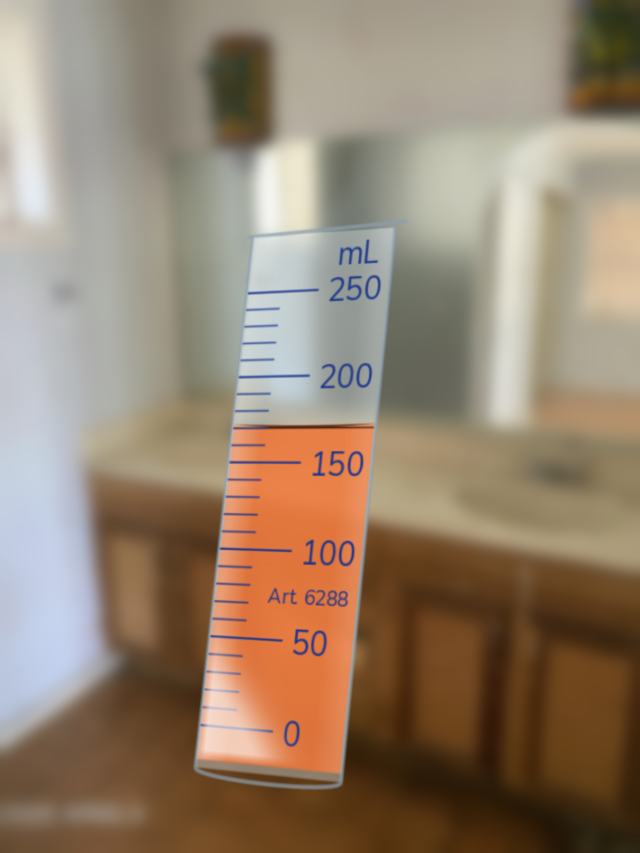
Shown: mL 170
